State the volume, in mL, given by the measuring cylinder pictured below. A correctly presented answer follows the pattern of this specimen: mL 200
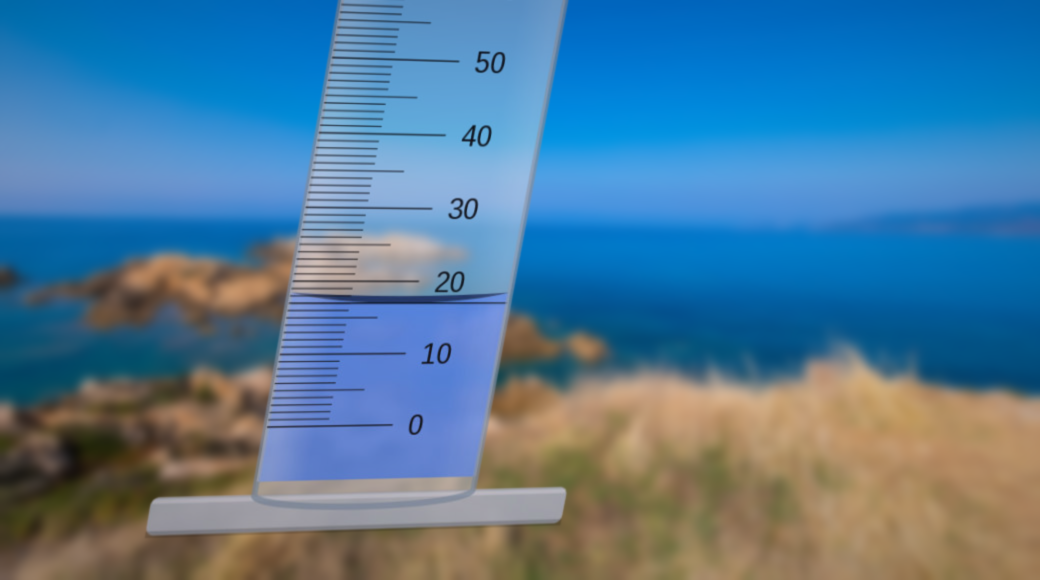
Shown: mL 17
